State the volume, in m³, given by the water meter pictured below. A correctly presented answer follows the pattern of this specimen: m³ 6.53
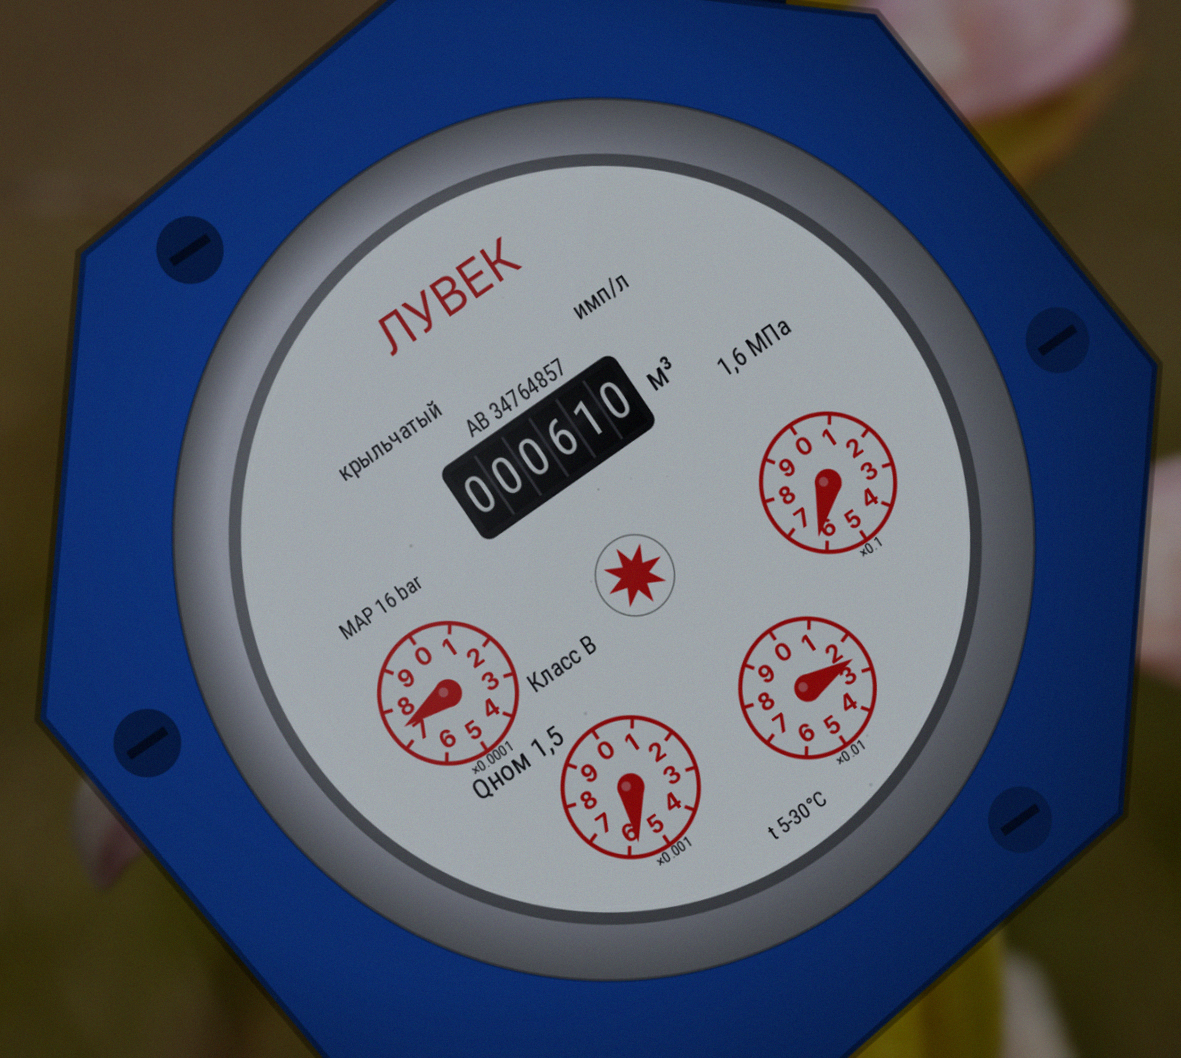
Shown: m³ 610.6257
